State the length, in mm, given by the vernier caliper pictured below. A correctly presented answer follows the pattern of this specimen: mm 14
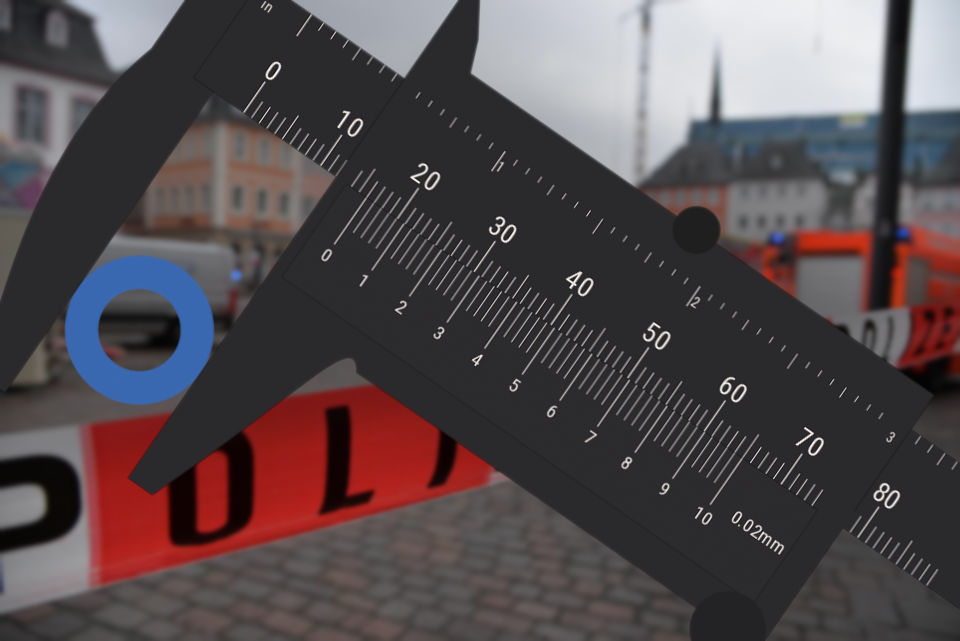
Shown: mm 16.0
